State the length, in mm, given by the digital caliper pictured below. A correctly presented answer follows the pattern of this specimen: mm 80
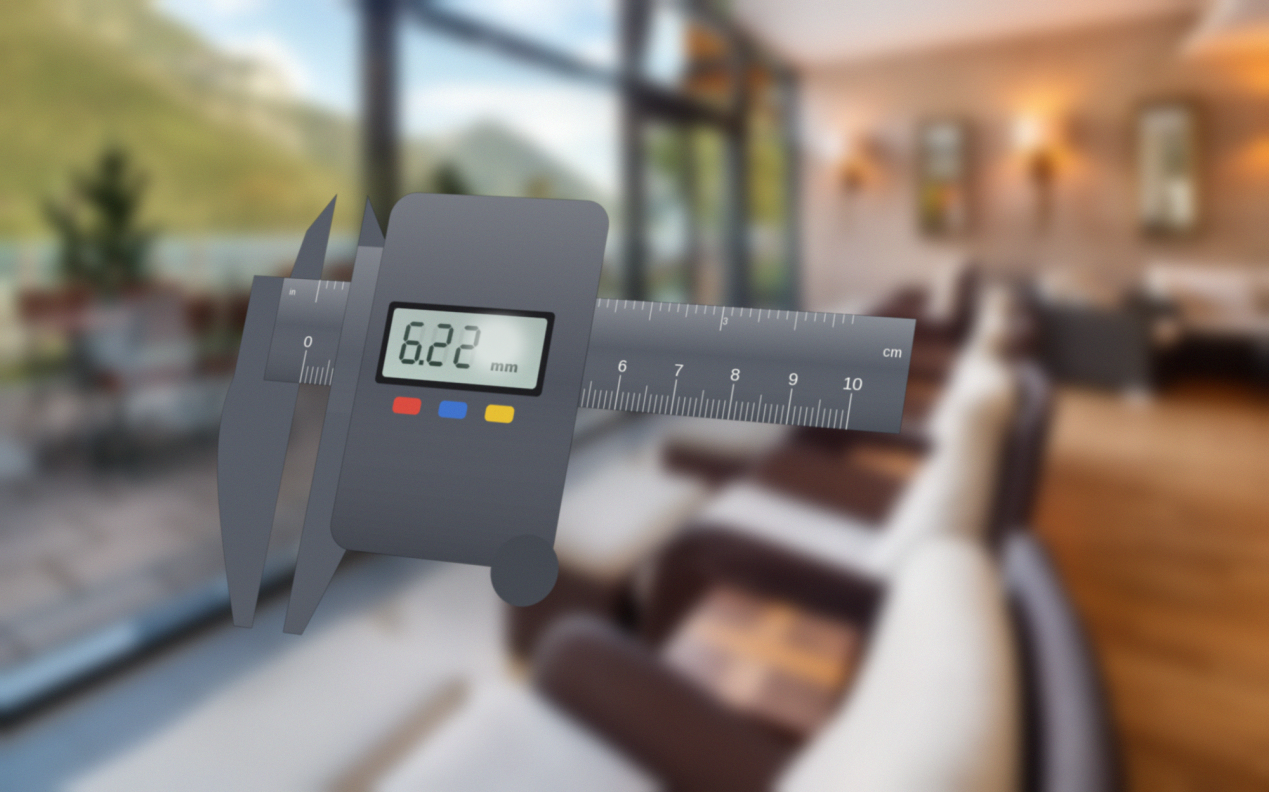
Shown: mm 6.22
